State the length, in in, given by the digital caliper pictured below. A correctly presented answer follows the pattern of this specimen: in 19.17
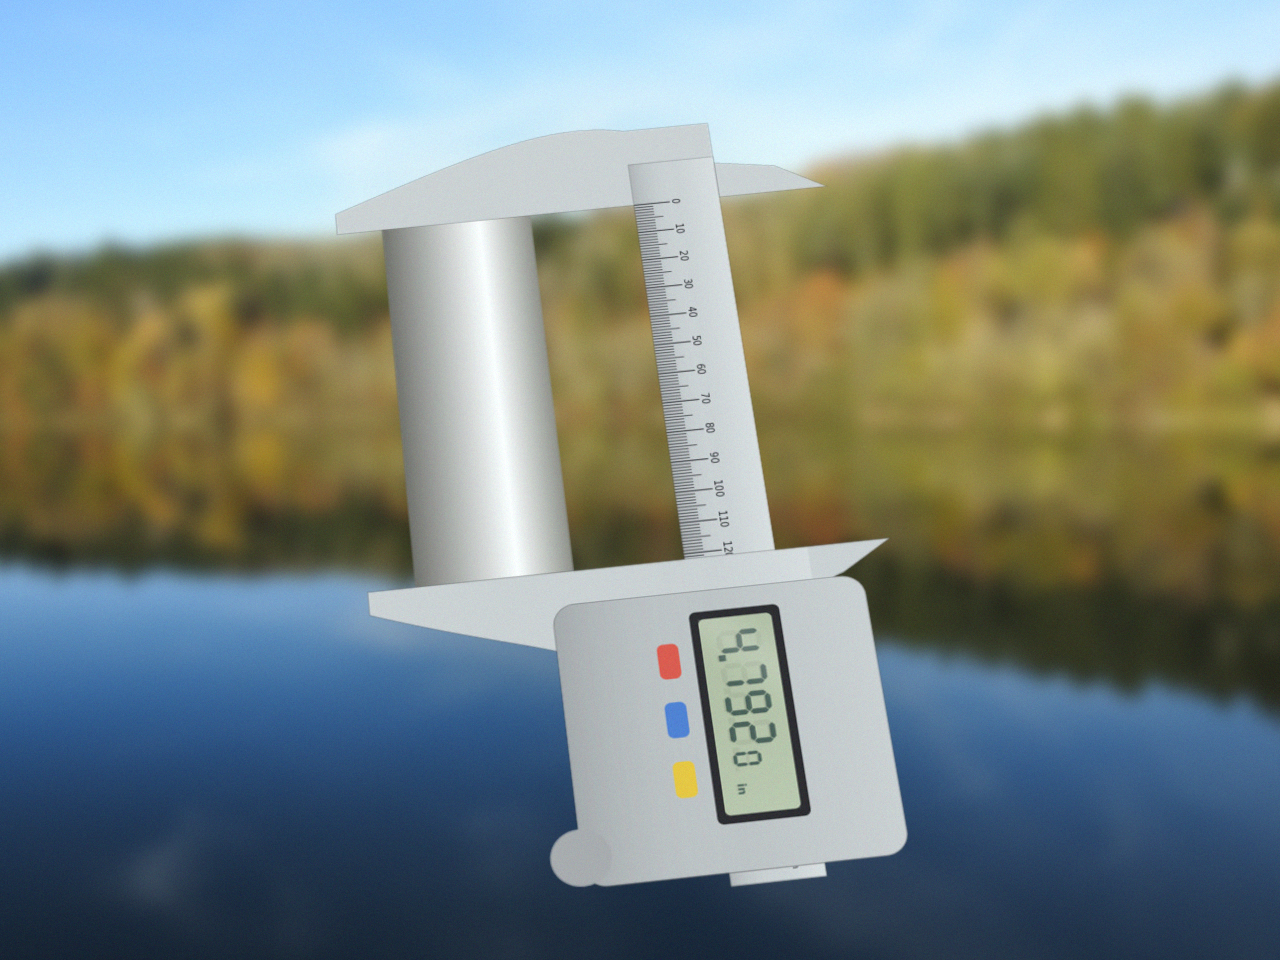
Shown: in 4.7920
